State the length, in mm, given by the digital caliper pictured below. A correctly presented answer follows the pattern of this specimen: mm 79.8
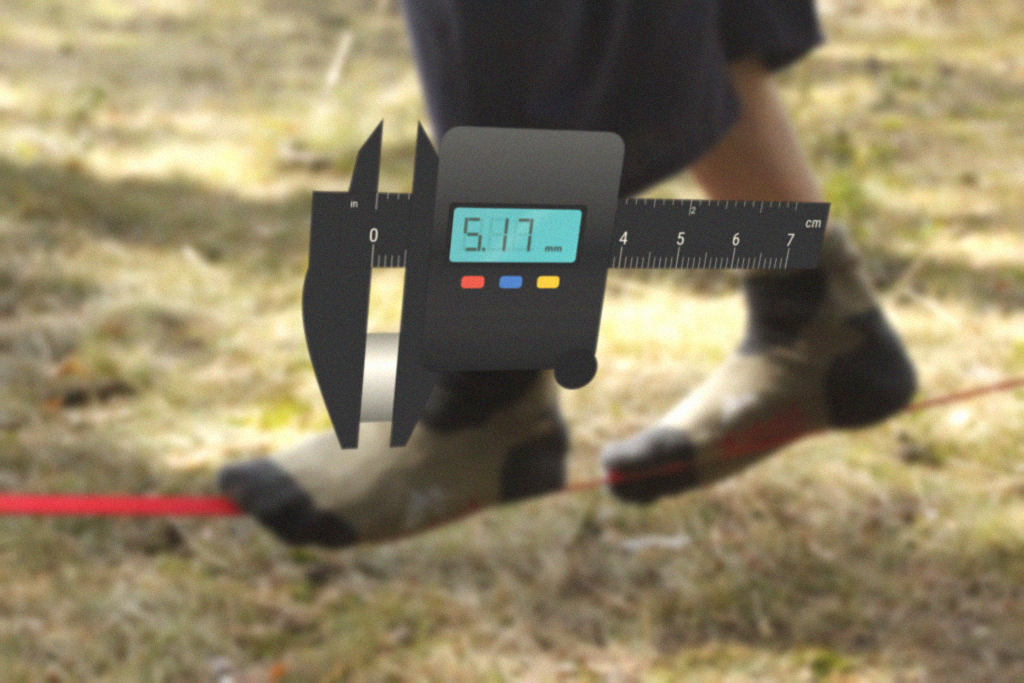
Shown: mm 5.17
